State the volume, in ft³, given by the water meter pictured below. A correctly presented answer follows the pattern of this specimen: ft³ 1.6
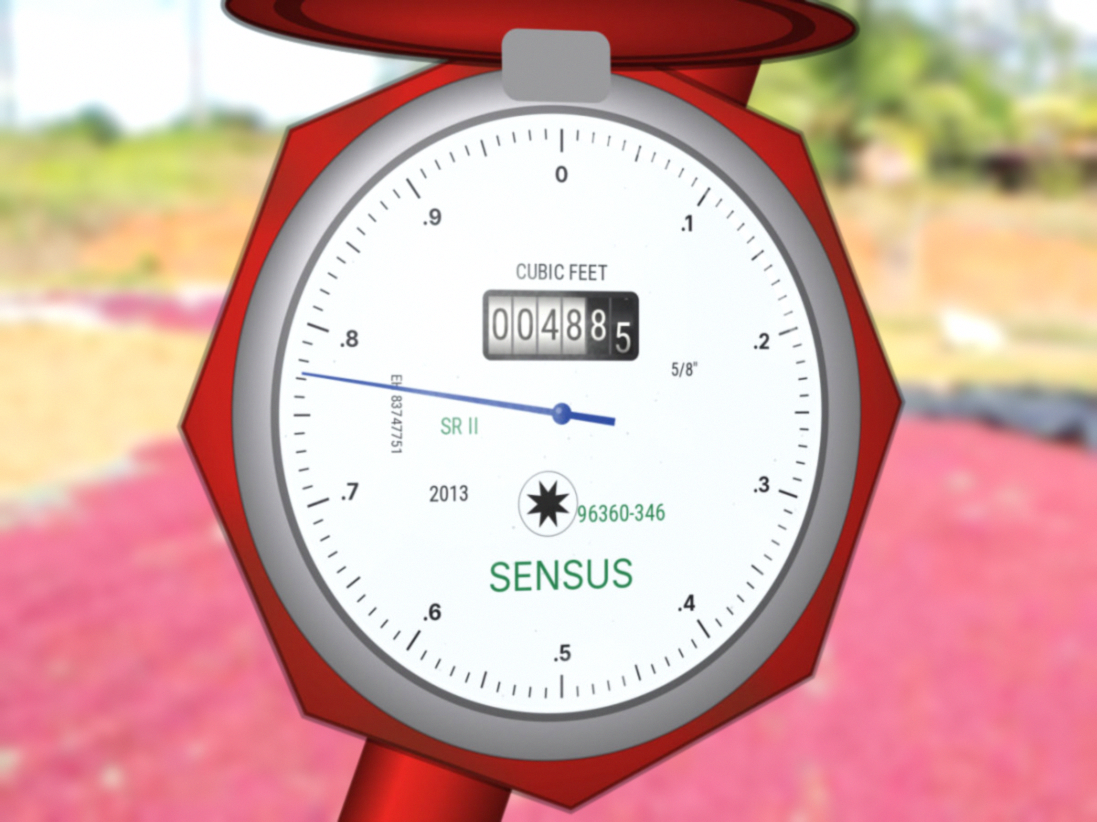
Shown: ft³ 4884.77
